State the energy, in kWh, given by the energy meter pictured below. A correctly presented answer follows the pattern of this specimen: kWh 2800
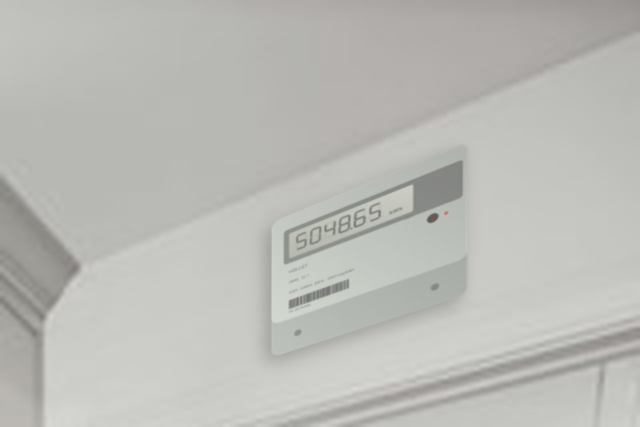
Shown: kWh 5048.65
